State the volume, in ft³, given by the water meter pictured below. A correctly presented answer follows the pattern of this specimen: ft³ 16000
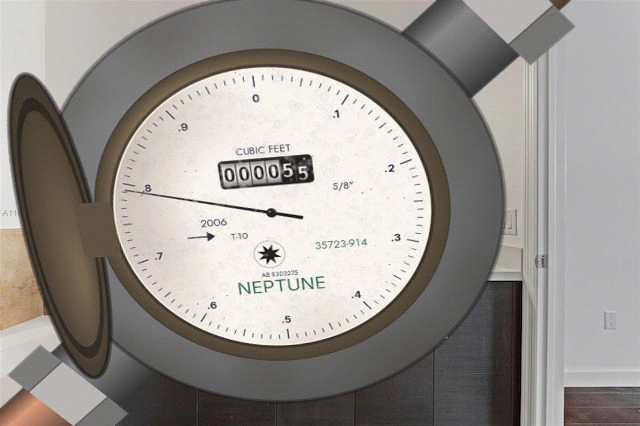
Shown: ft³ 54.79
